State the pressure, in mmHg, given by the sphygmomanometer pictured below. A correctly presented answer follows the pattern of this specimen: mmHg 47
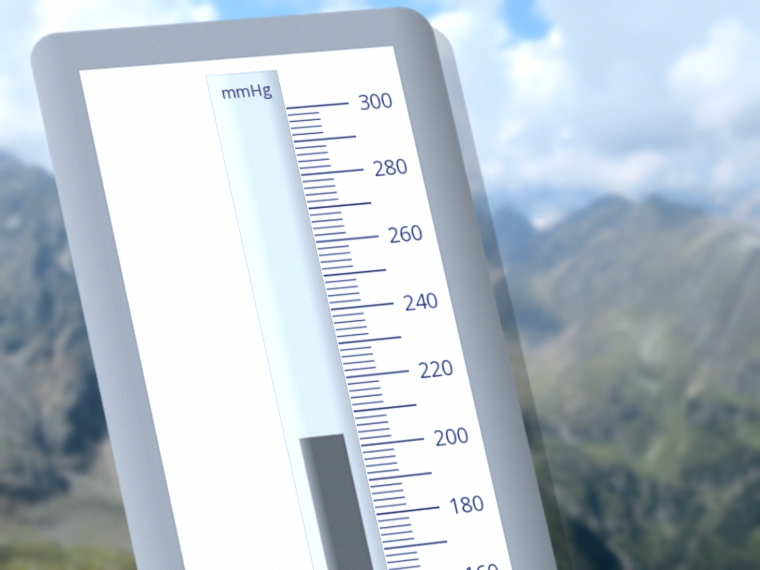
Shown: mmHg 204
